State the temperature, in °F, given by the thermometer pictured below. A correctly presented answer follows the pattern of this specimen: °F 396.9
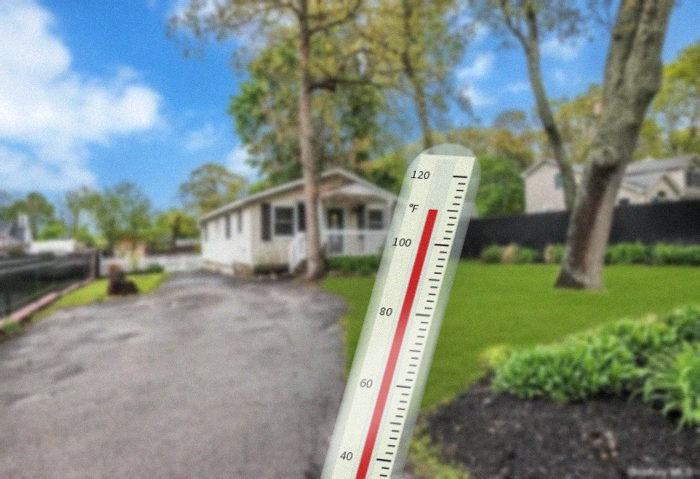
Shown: °F 110
